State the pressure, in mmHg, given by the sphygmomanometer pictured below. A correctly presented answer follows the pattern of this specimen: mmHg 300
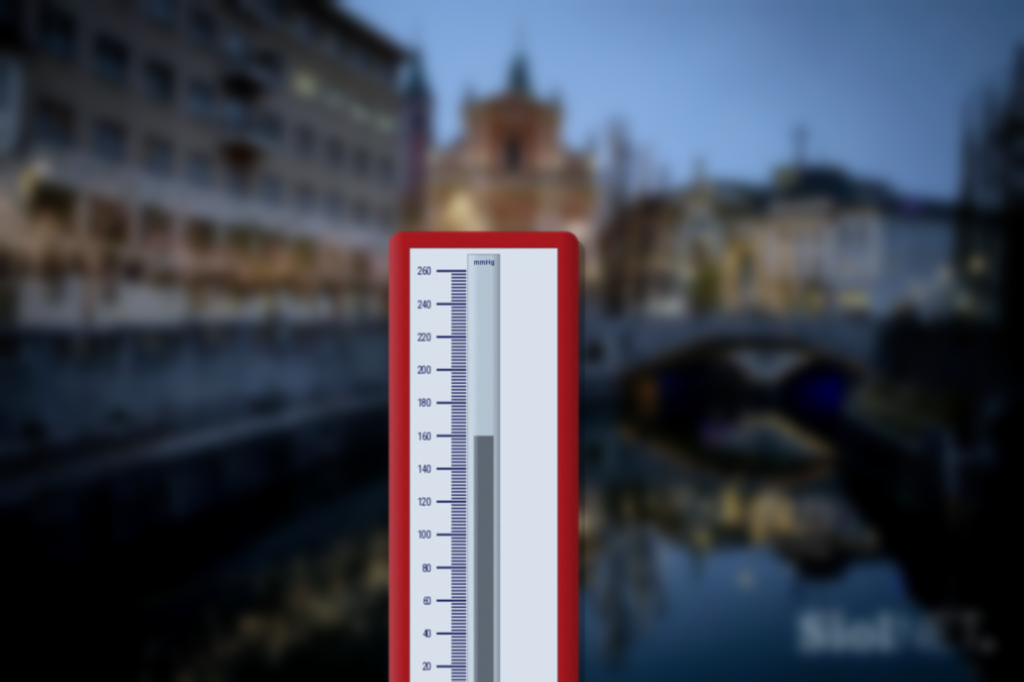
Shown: mmHg 160
